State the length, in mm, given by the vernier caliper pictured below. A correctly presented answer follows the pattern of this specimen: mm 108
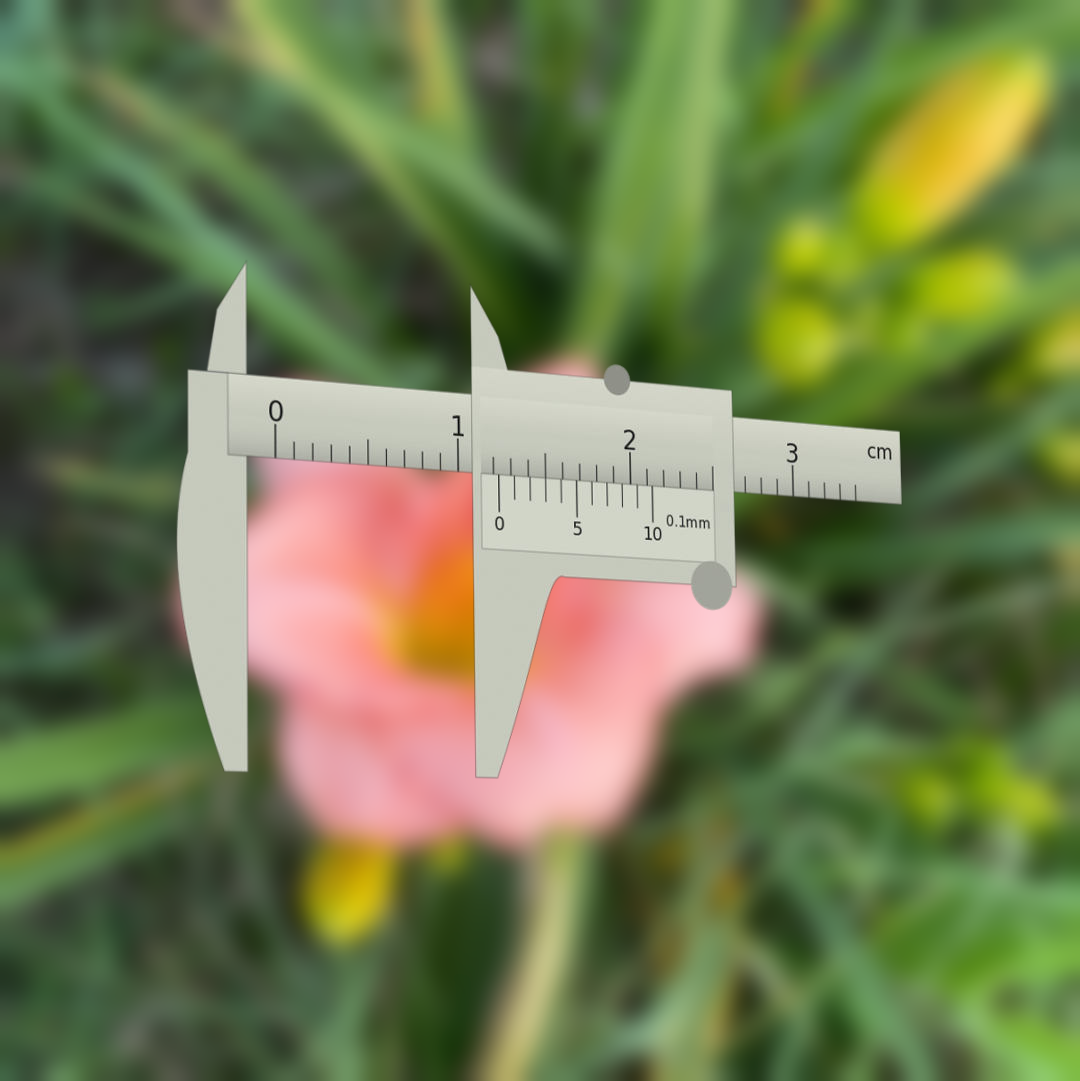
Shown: mm 12.3
